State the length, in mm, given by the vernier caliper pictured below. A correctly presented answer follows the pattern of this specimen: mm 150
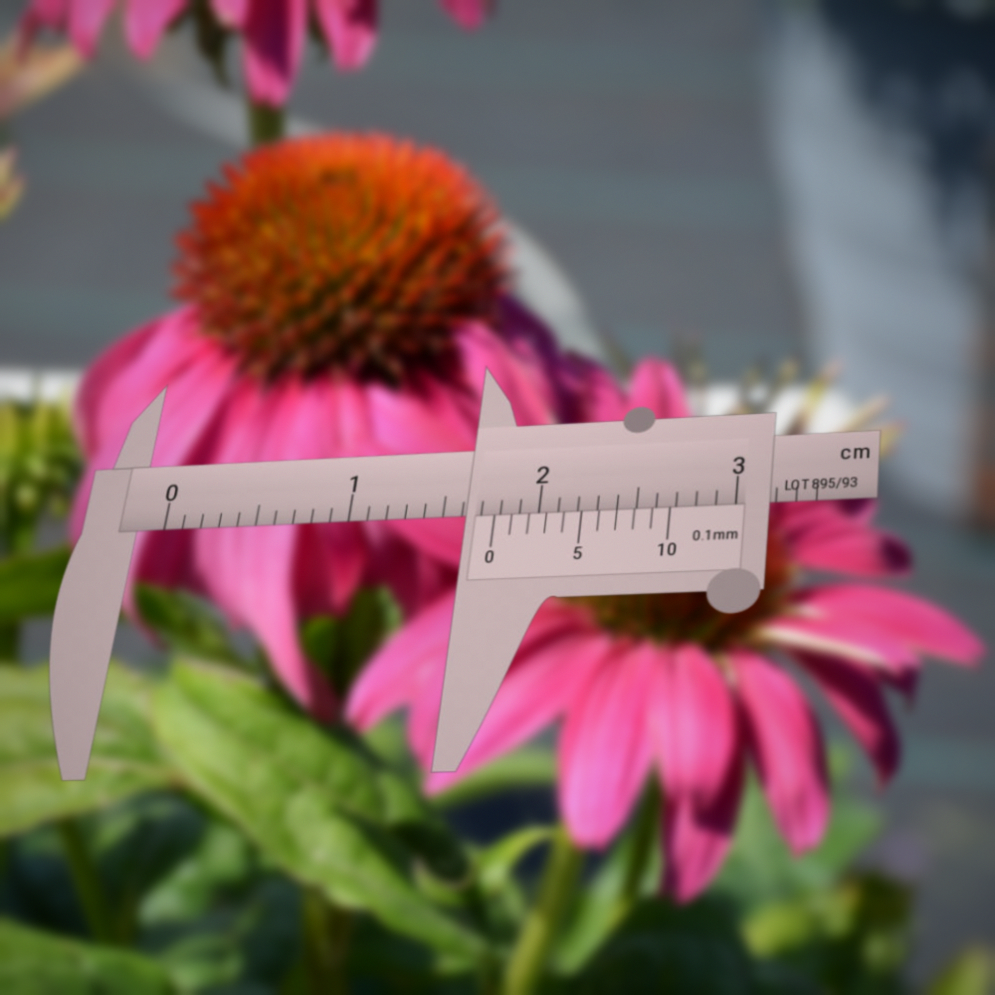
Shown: mm 17.7
